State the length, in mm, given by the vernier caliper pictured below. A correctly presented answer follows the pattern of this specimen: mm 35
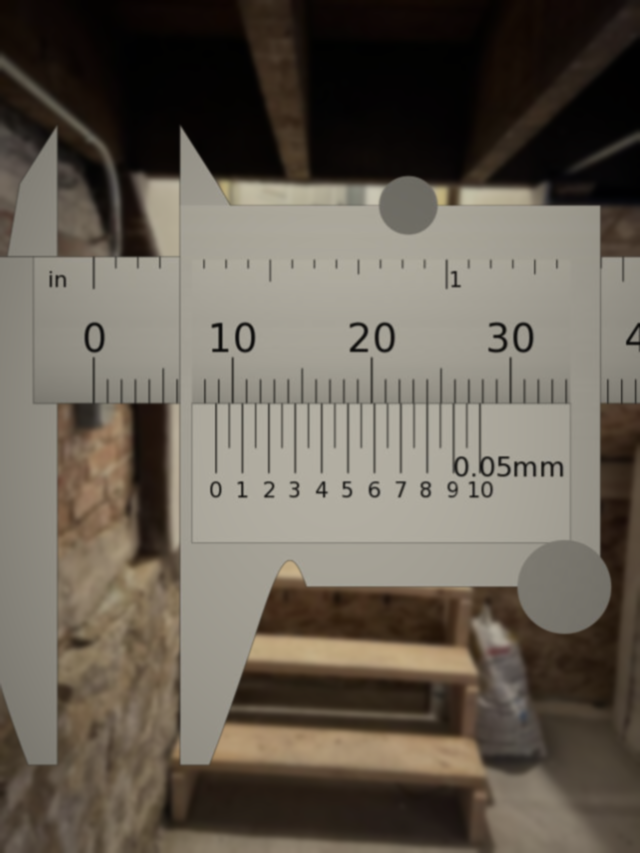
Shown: mm 8.8
